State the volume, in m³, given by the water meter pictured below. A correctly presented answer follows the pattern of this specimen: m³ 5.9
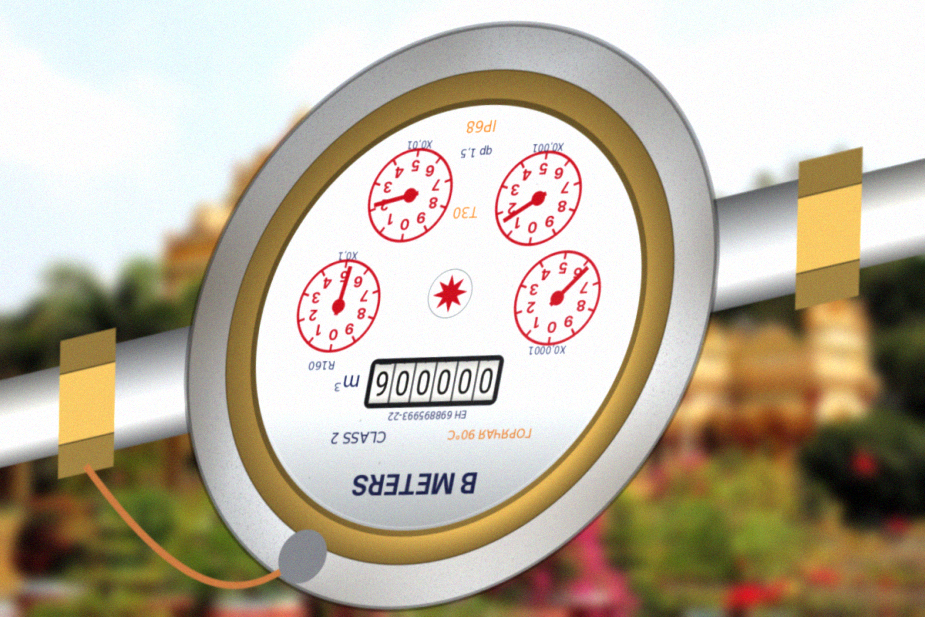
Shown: m³ 6.5216
